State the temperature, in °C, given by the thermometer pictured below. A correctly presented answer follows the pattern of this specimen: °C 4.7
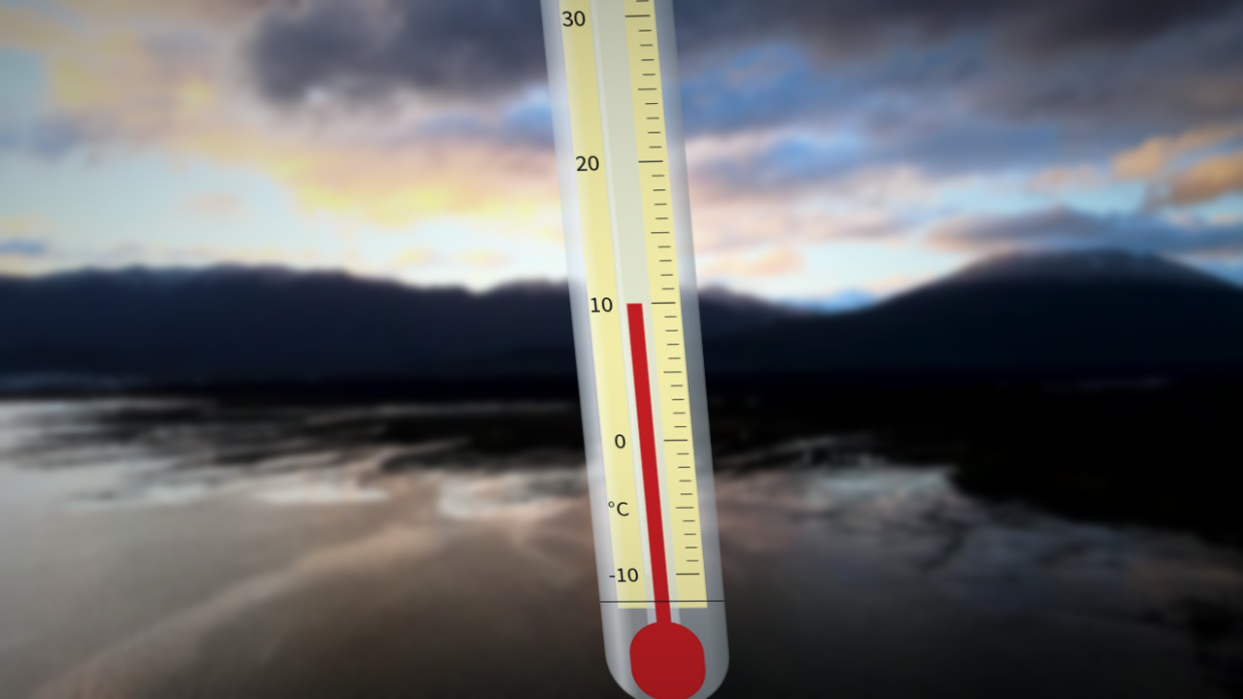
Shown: °C 10
